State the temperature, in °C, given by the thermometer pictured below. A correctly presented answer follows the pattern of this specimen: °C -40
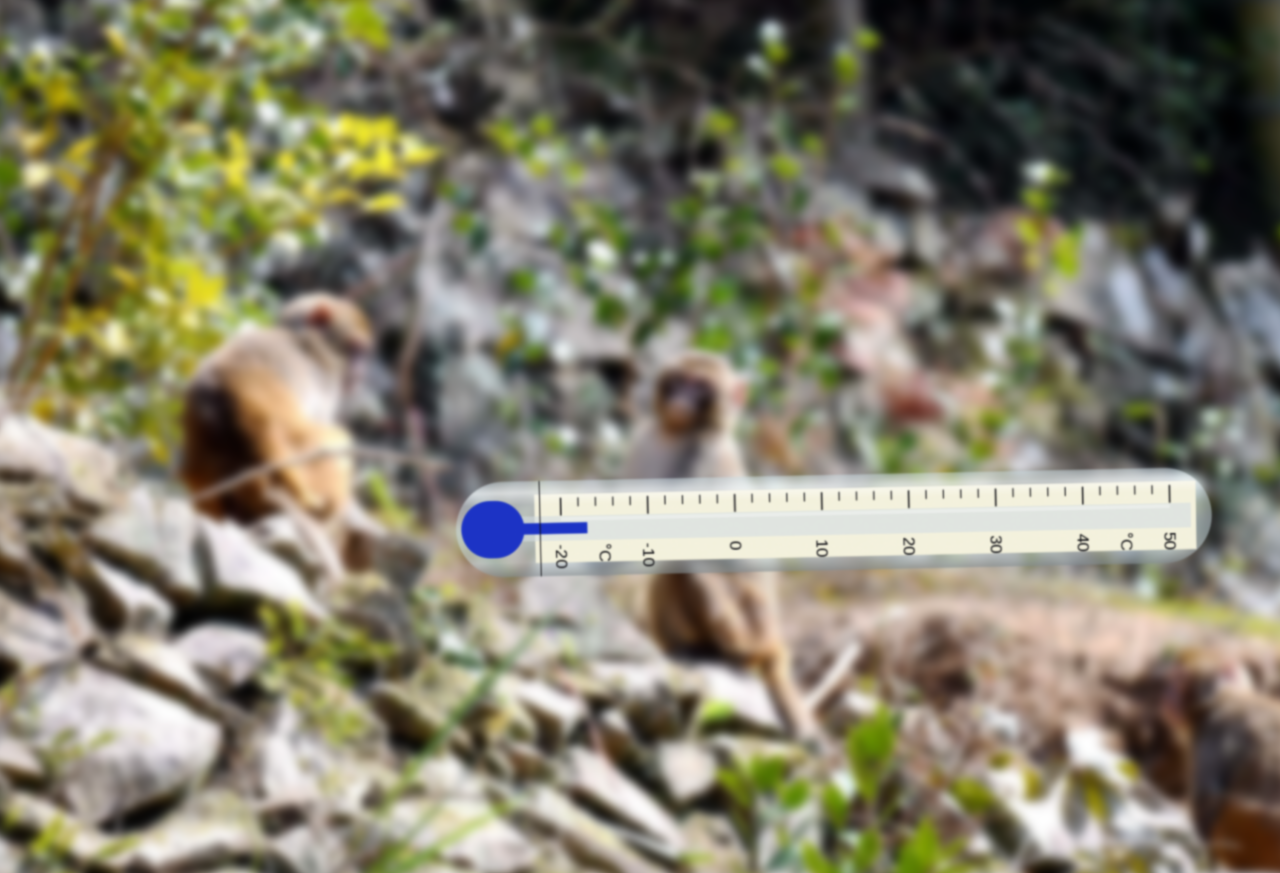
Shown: °C -17
